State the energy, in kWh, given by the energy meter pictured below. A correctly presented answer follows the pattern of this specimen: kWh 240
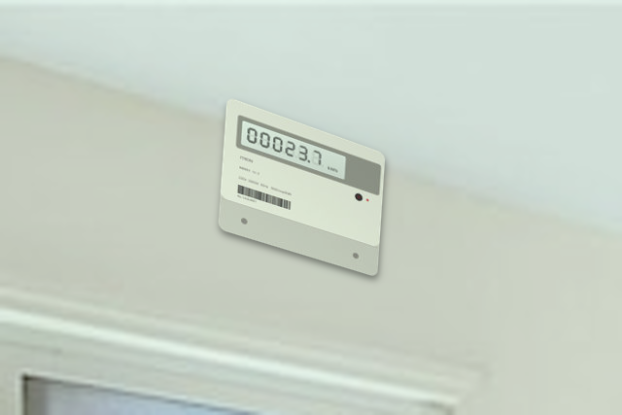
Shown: kWh 23.7
